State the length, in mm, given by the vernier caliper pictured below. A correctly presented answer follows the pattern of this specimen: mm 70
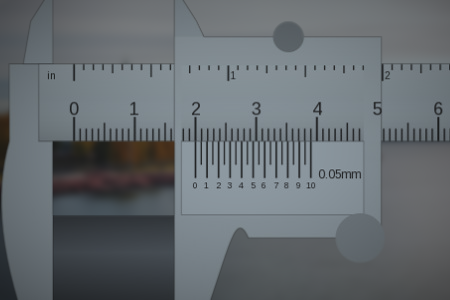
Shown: mm 20.0
